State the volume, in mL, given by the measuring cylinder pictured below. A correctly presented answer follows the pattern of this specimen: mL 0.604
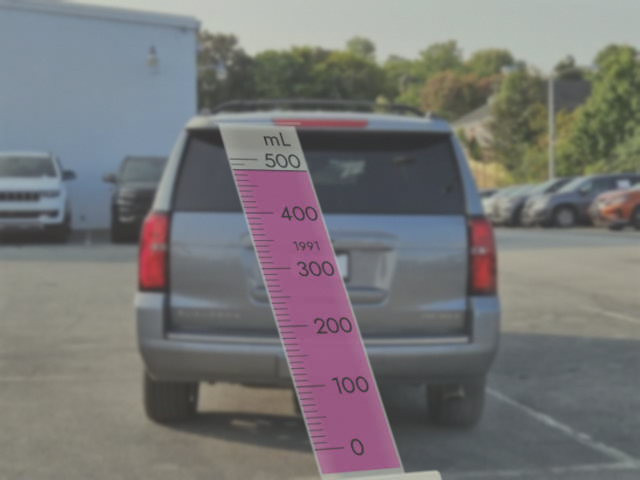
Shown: mL 480
